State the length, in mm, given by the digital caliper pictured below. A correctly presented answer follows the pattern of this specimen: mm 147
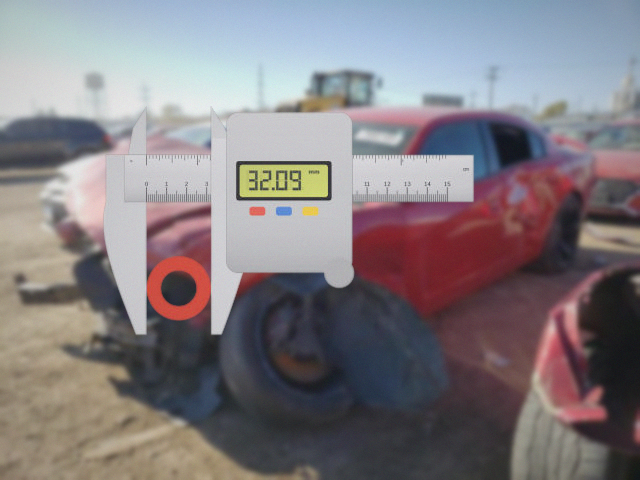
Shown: mm 32.09
